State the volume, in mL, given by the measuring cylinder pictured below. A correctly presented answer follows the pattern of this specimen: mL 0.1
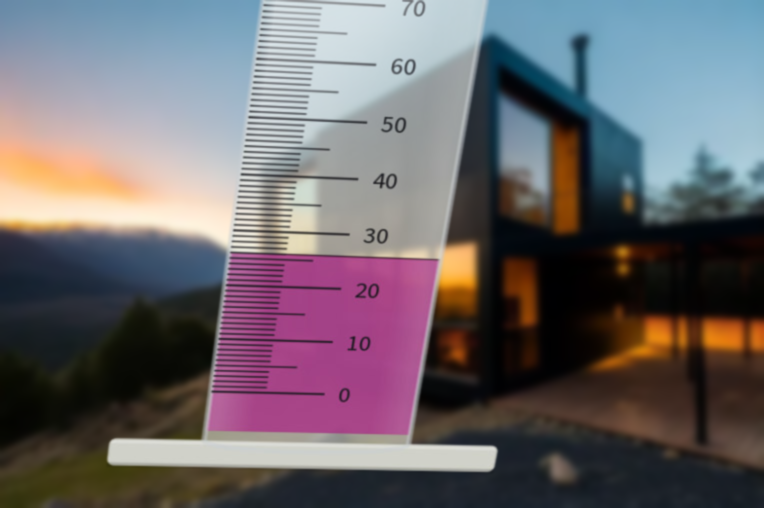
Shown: mL 26
